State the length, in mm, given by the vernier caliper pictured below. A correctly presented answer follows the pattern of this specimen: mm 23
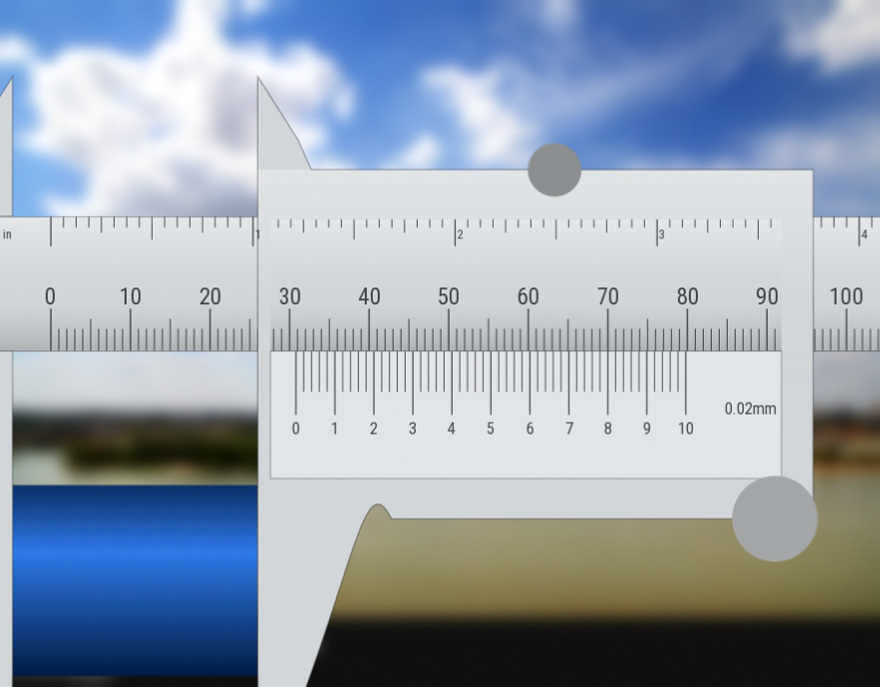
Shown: mm 30.8
